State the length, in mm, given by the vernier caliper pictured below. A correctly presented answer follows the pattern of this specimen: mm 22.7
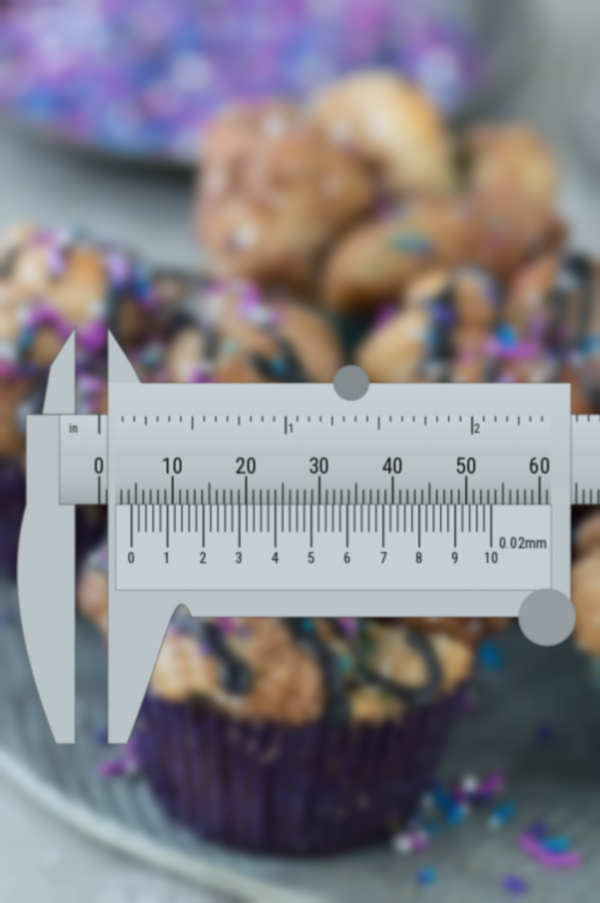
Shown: mm 4.4
